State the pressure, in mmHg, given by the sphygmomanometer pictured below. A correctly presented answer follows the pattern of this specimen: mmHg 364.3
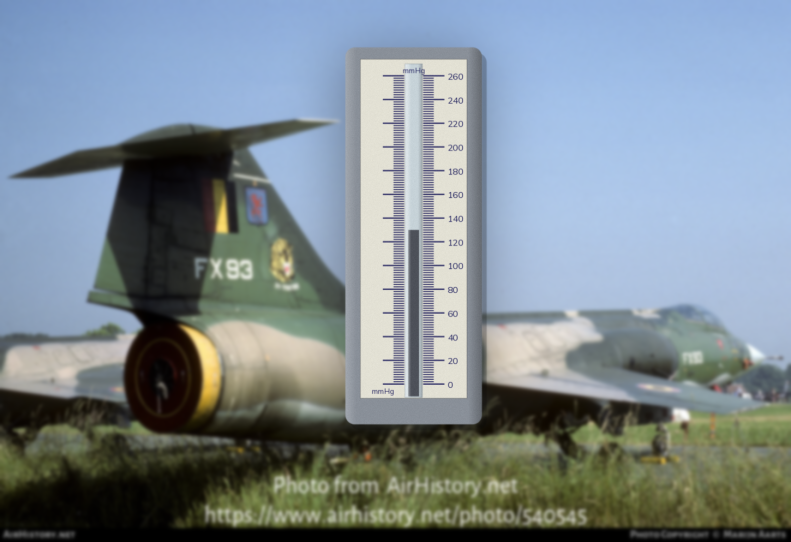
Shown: mmHg 130
